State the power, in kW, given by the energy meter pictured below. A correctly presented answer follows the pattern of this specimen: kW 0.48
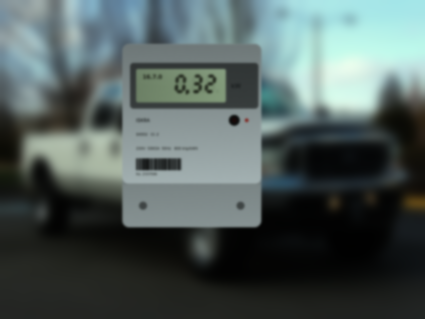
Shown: kW 0.32
